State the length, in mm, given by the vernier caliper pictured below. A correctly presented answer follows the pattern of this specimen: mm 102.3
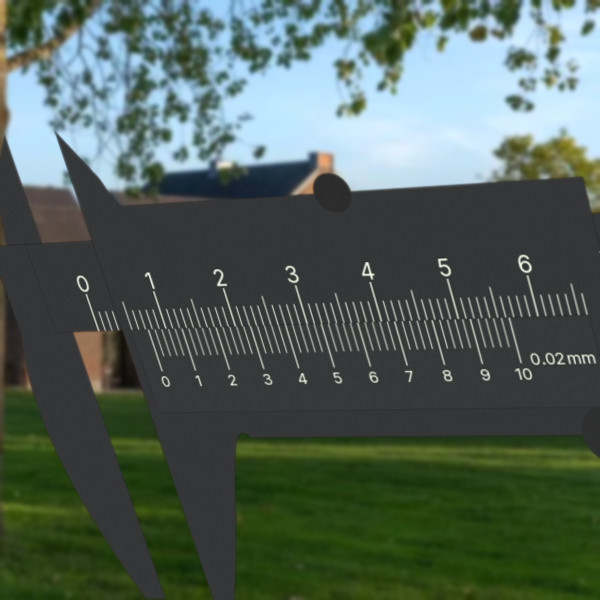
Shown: mm 7.4
